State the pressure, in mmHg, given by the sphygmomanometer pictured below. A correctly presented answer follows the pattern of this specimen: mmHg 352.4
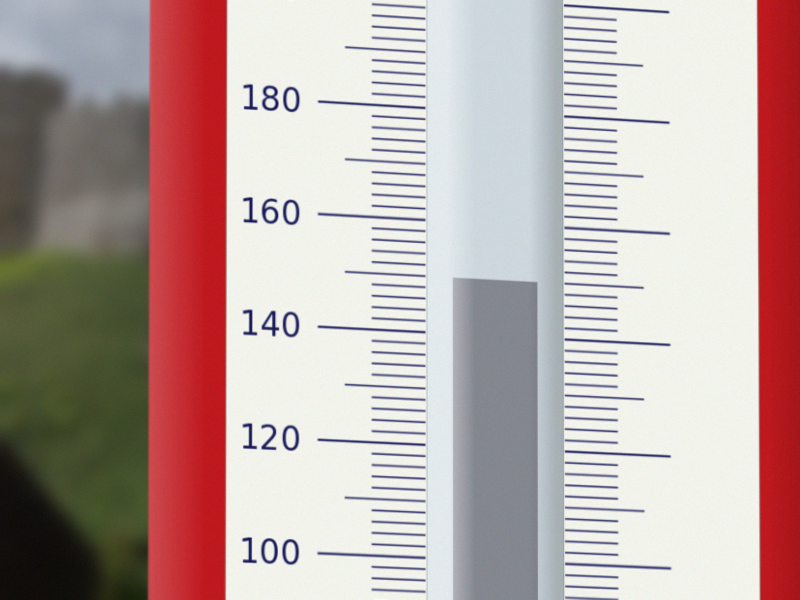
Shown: mmHg 150
